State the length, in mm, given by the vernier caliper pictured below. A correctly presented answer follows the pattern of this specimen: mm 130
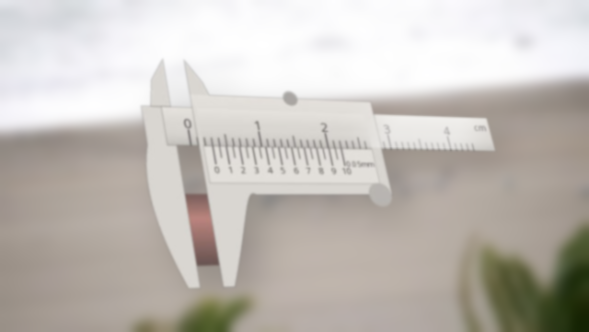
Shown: mm 3.0
